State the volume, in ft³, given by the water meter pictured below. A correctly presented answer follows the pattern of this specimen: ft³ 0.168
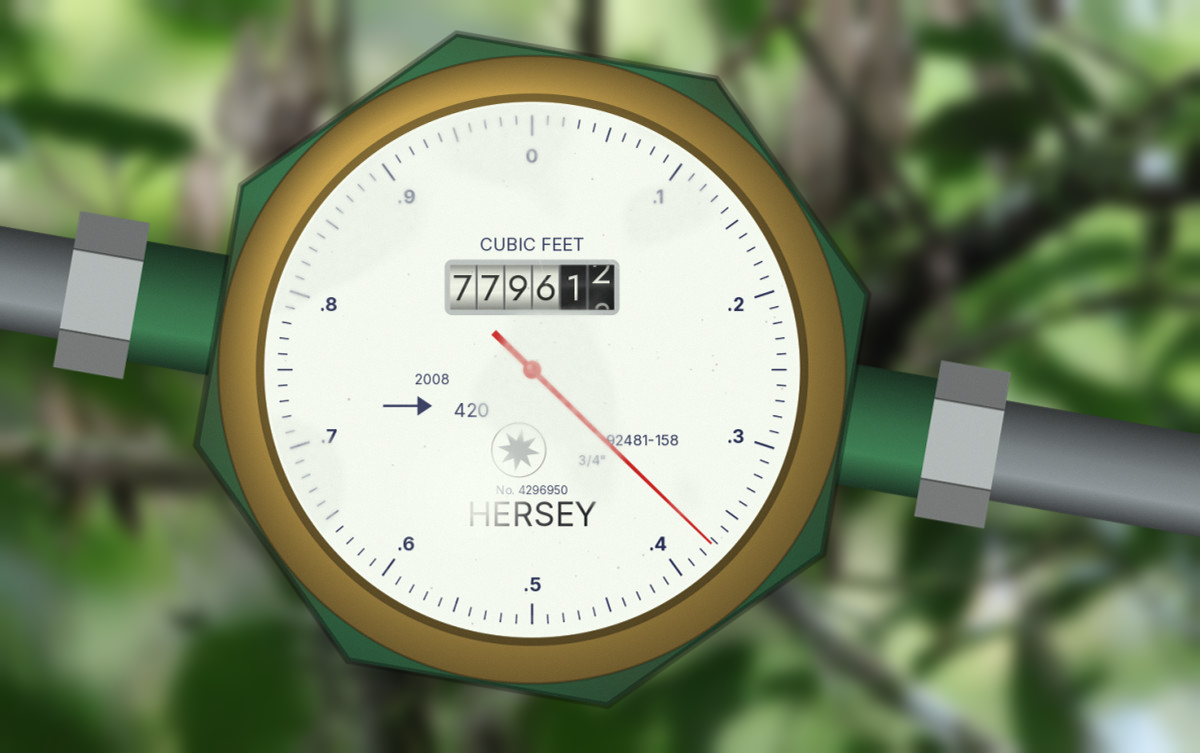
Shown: ft³ 779612.37
